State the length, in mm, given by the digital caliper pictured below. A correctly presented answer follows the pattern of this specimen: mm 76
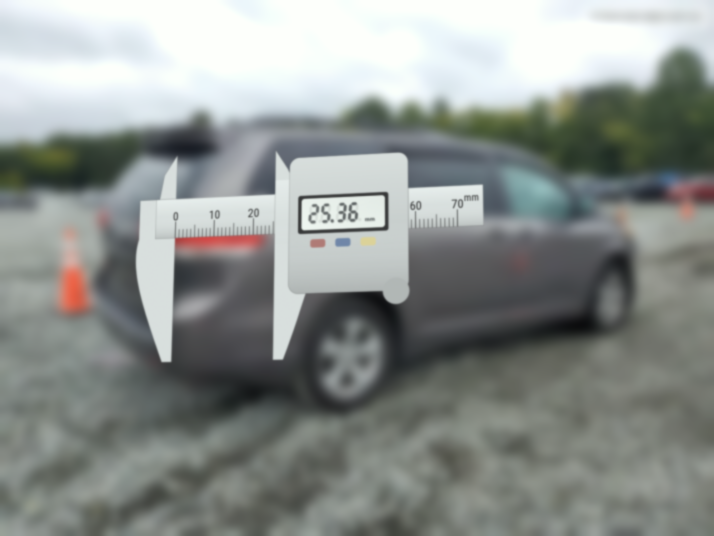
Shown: mm 25.36
